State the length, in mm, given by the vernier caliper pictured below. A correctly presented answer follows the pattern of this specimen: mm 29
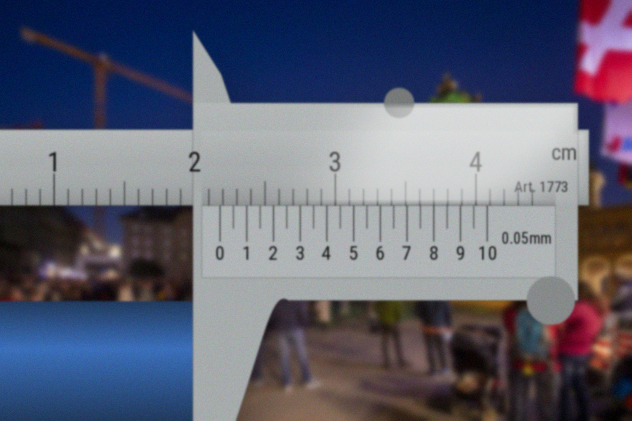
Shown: mm 21.8
